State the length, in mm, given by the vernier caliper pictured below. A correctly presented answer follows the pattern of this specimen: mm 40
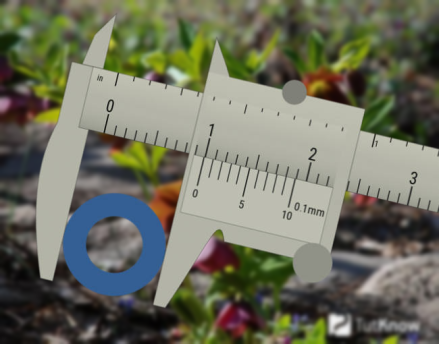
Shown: mm 9.9
